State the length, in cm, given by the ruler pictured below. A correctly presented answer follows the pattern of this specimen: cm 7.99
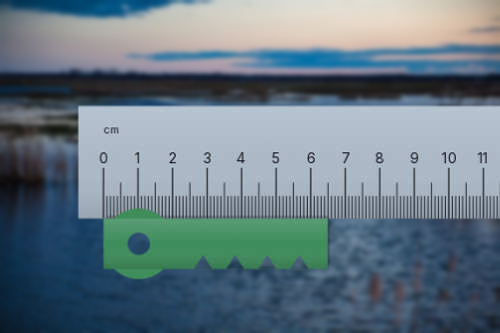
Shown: cm 6.5
